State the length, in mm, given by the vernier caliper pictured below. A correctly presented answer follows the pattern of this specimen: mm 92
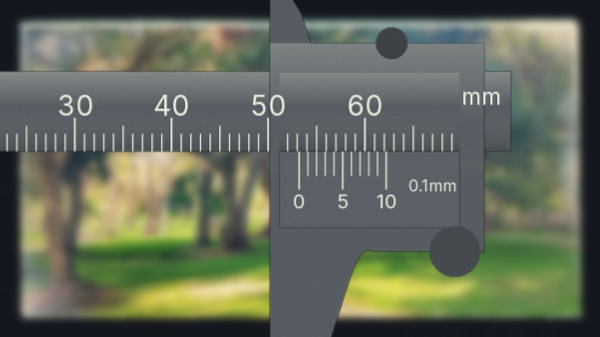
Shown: mm 53.2
